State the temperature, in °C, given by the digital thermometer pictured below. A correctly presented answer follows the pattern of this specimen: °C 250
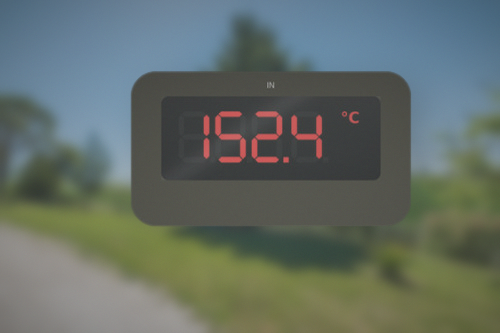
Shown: °C 152.4
